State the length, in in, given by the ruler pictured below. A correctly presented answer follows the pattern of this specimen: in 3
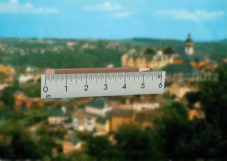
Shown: in 5.5
